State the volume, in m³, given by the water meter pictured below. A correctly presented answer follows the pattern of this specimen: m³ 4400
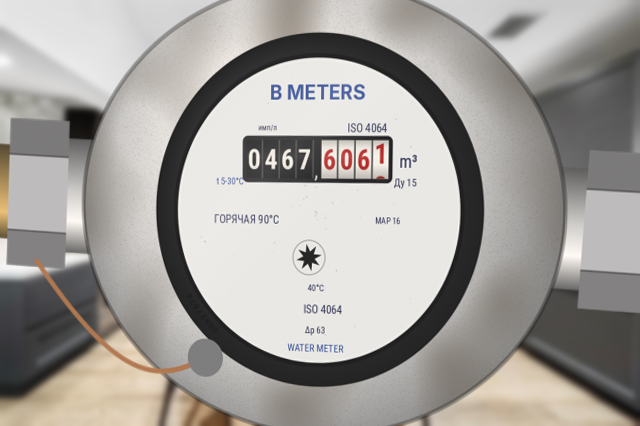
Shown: m³ 467.6061
